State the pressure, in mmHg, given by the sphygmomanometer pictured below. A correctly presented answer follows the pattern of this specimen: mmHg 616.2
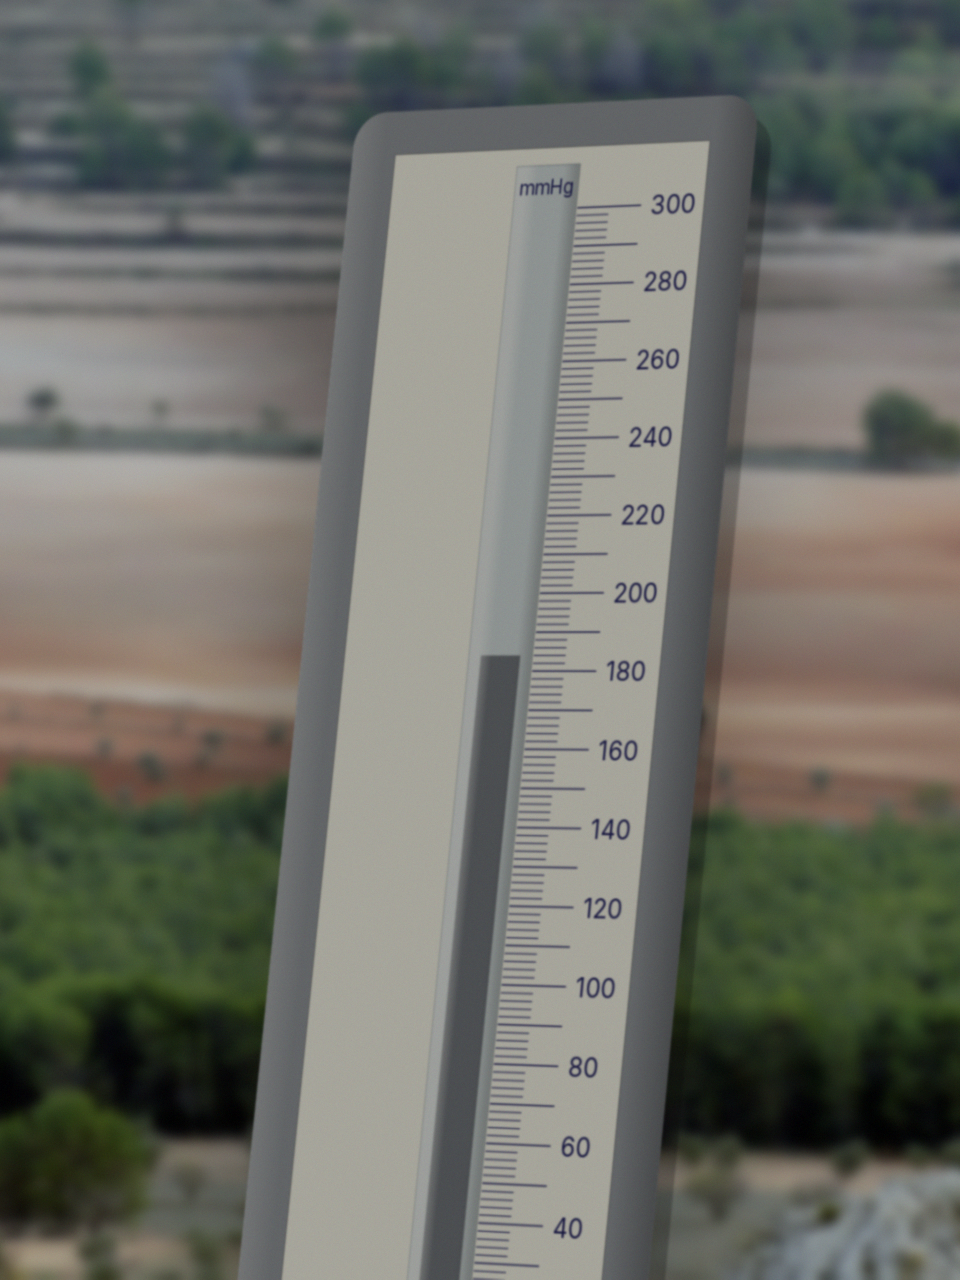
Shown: mmHg 184
